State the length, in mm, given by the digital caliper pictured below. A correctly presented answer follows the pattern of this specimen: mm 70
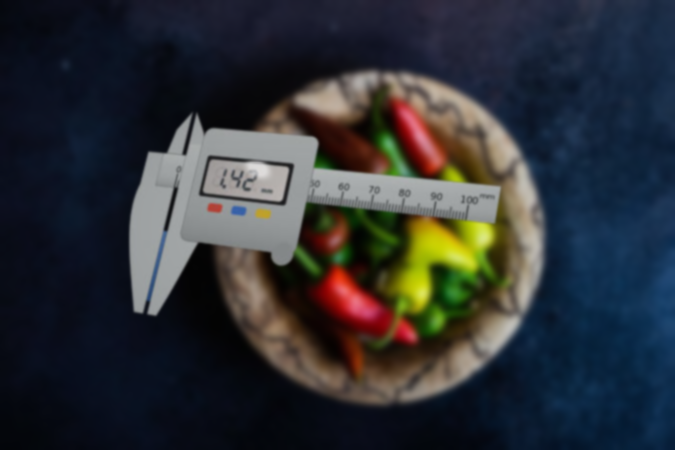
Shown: mm 1.42
